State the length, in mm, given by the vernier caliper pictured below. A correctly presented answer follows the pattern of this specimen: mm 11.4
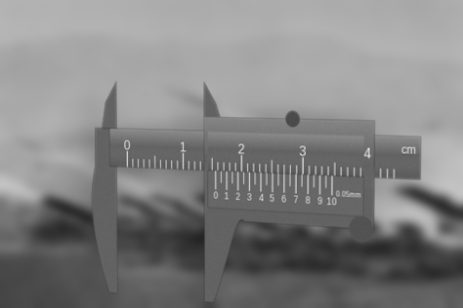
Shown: mm 15.6
